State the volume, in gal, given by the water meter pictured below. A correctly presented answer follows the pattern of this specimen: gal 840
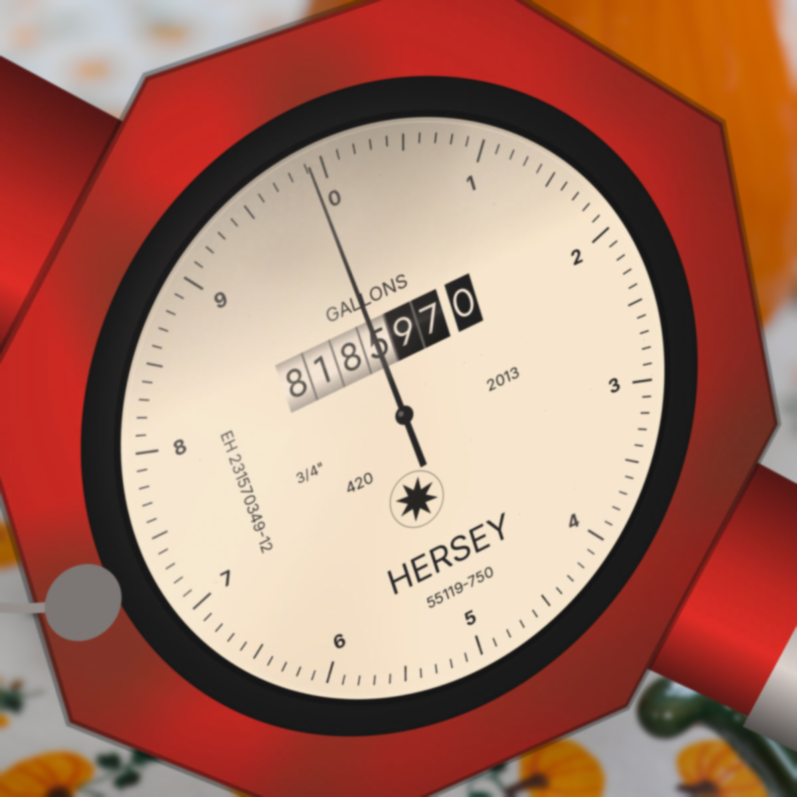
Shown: gal 8185969.9
